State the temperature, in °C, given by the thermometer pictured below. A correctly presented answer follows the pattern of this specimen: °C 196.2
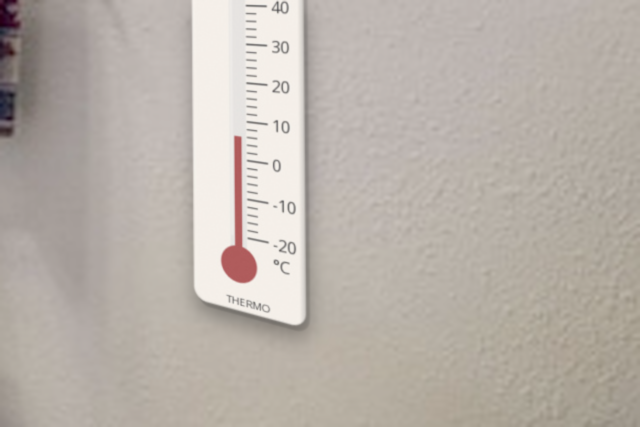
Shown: °C 6
